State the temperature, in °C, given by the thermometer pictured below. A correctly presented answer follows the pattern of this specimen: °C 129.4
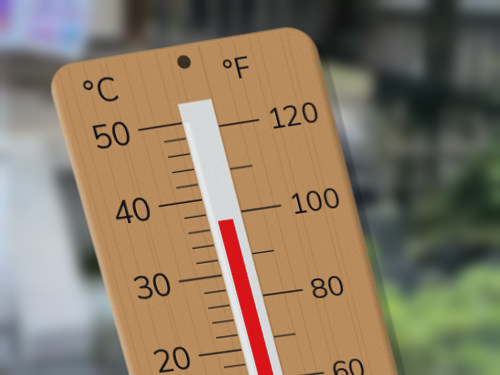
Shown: °C 37
